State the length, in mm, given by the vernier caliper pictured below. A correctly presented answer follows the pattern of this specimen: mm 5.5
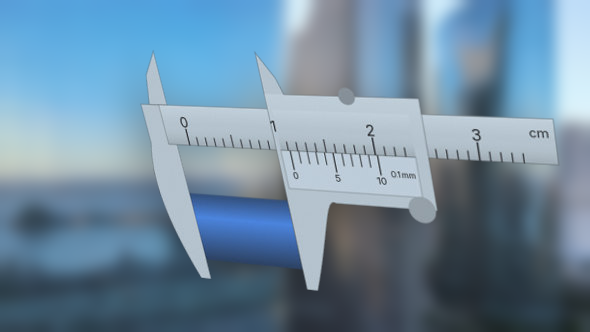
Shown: mm 11.2
